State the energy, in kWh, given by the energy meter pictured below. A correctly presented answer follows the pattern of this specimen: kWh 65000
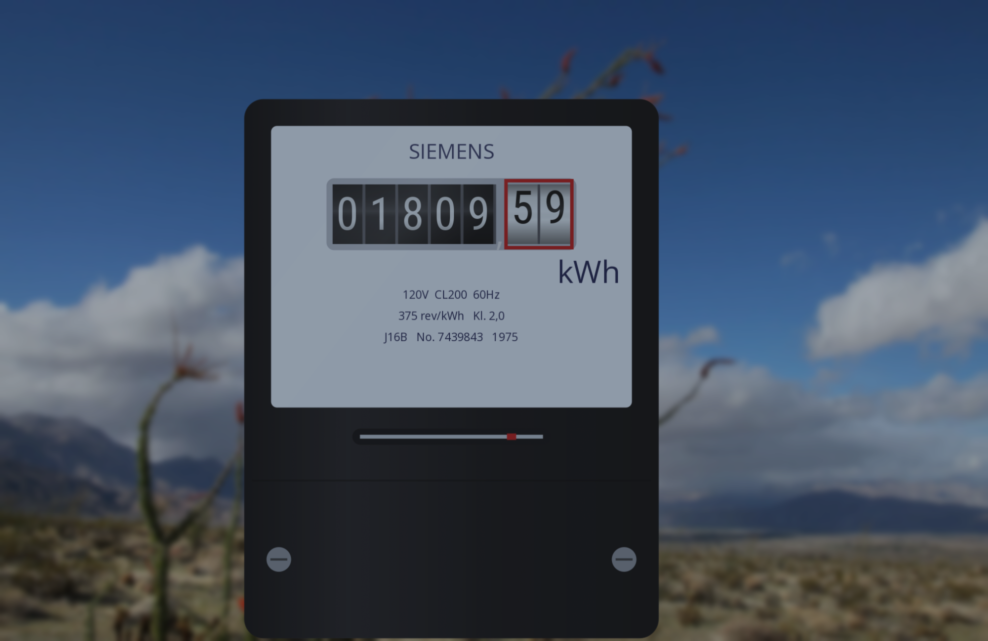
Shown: kWh 1809.59
